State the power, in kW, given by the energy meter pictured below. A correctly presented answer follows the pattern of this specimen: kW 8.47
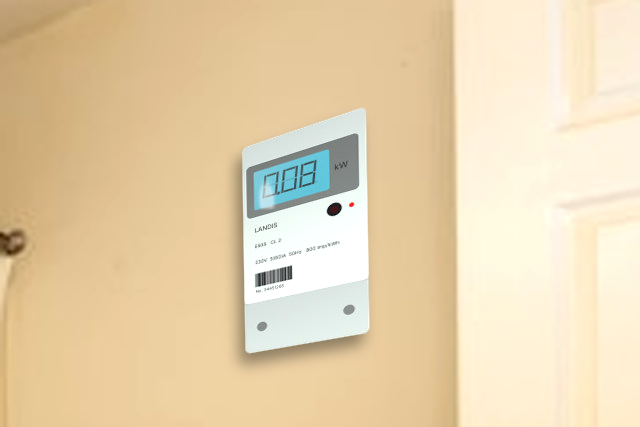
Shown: kW 0.08
